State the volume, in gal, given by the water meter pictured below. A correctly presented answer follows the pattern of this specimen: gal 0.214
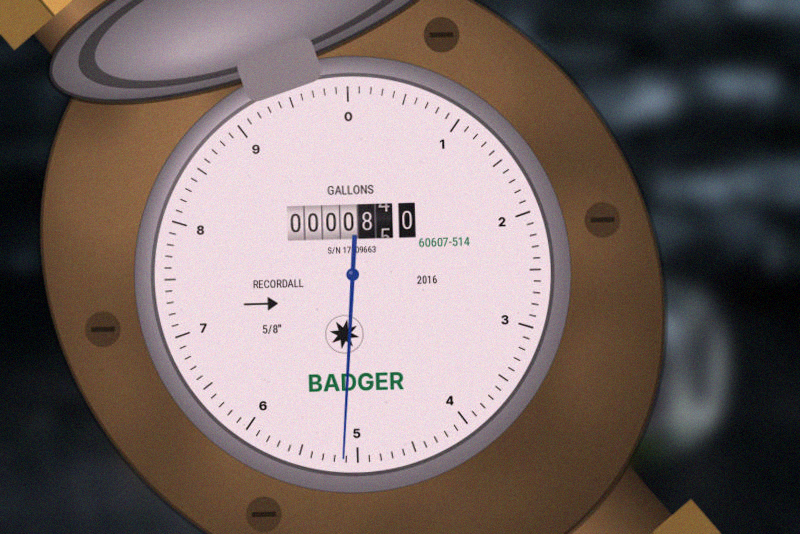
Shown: gal 845.1
